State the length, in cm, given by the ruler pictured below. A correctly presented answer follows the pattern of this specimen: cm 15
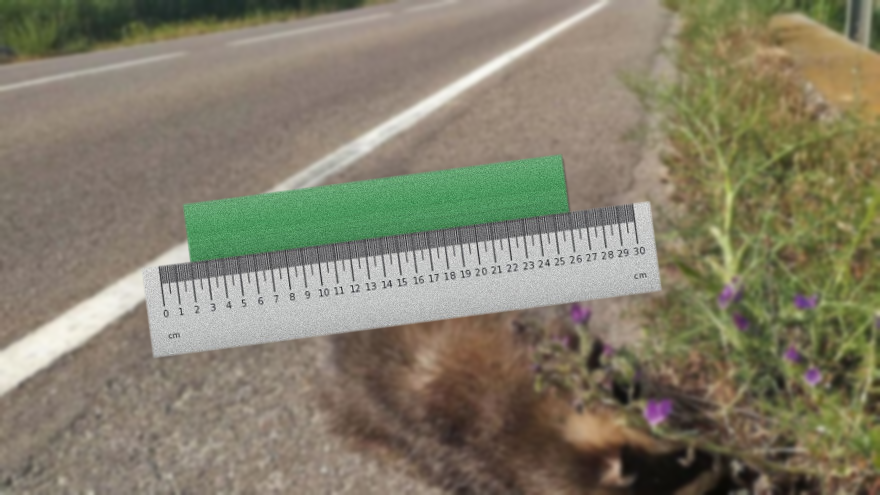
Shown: cm 24
